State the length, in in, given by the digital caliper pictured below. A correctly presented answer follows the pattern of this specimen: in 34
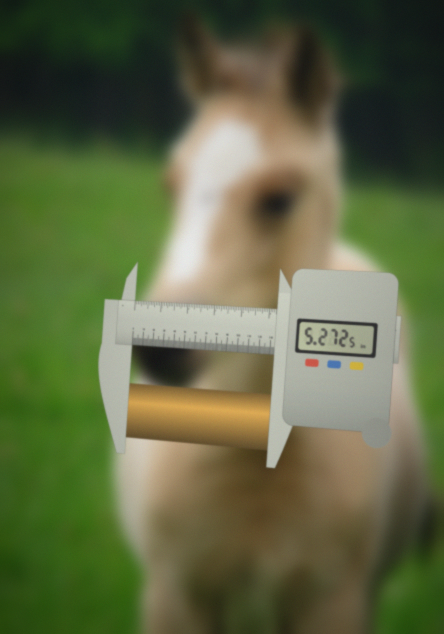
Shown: in 5.2725
